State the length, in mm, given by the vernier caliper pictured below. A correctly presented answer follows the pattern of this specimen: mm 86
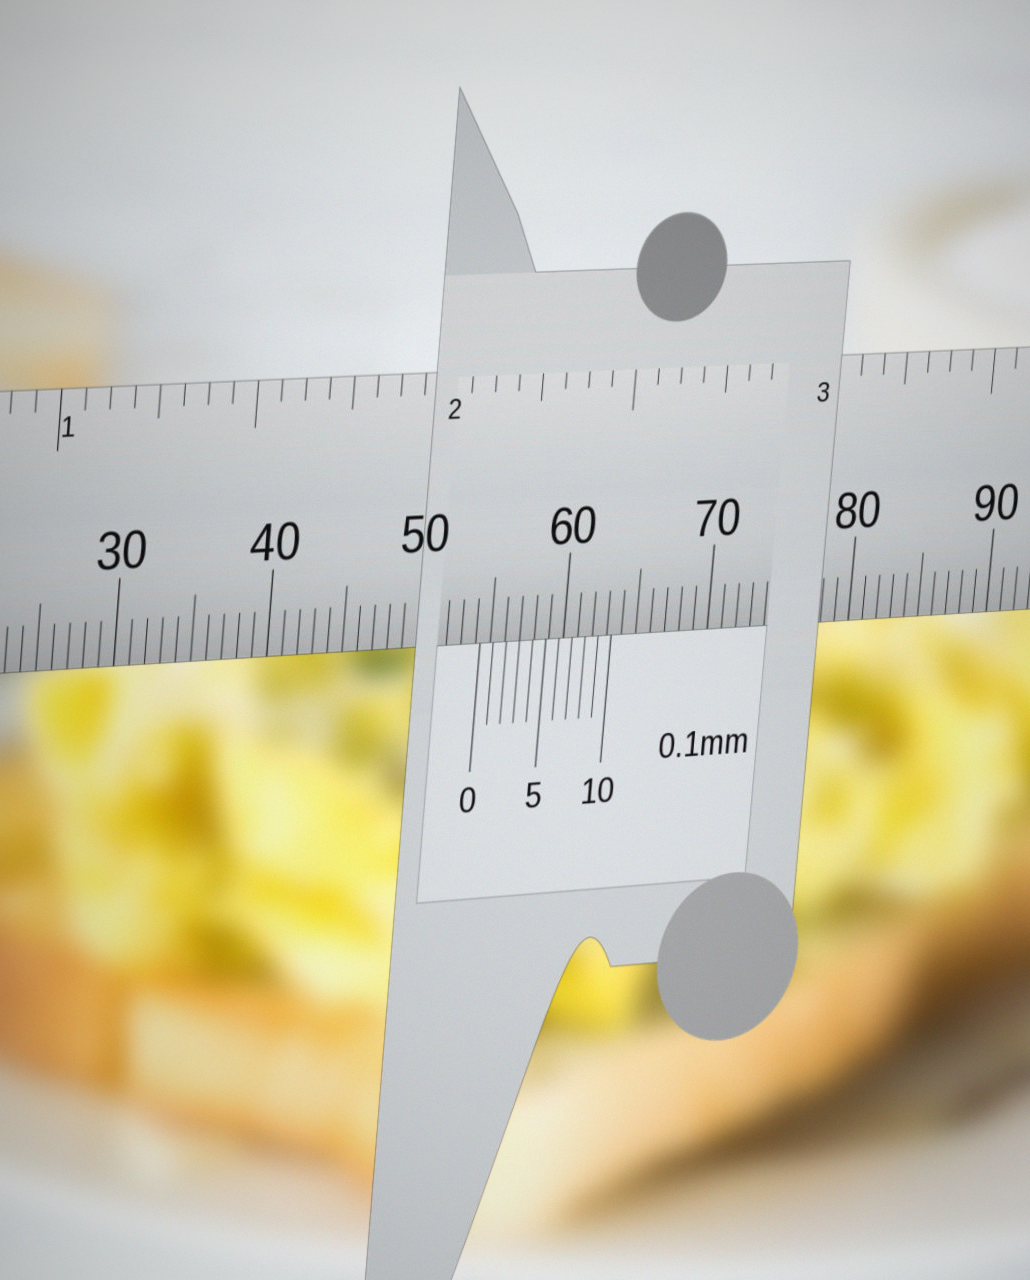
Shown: mm 54.3
